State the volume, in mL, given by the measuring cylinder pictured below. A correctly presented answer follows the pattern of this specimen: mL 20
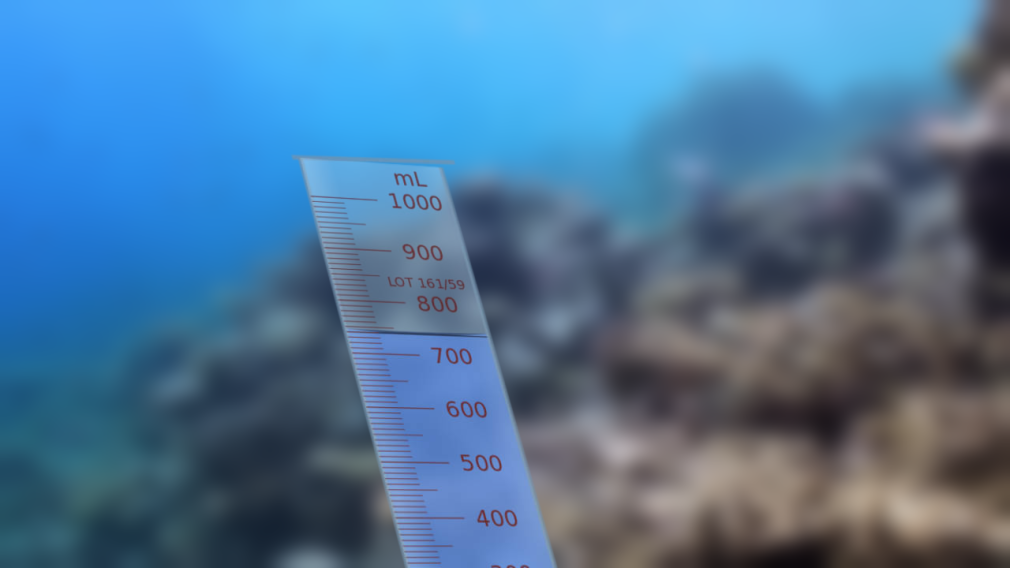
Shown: mL 740
